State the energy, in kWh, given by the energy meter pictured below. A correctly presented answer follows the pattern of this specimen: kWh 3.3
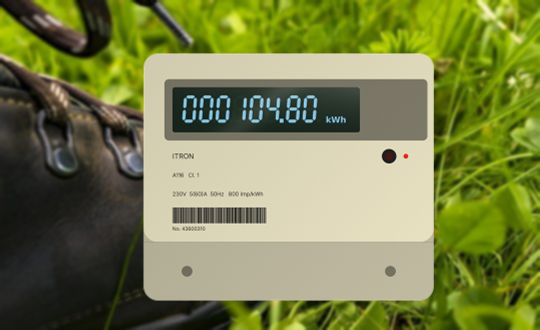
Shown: kWh 104.80
